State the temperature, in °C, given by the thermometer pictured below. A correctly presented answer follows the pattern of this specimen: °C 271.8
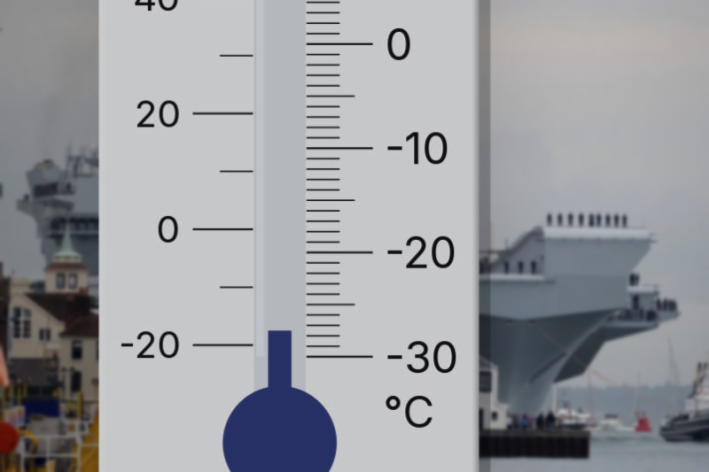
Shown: °C -27.5
